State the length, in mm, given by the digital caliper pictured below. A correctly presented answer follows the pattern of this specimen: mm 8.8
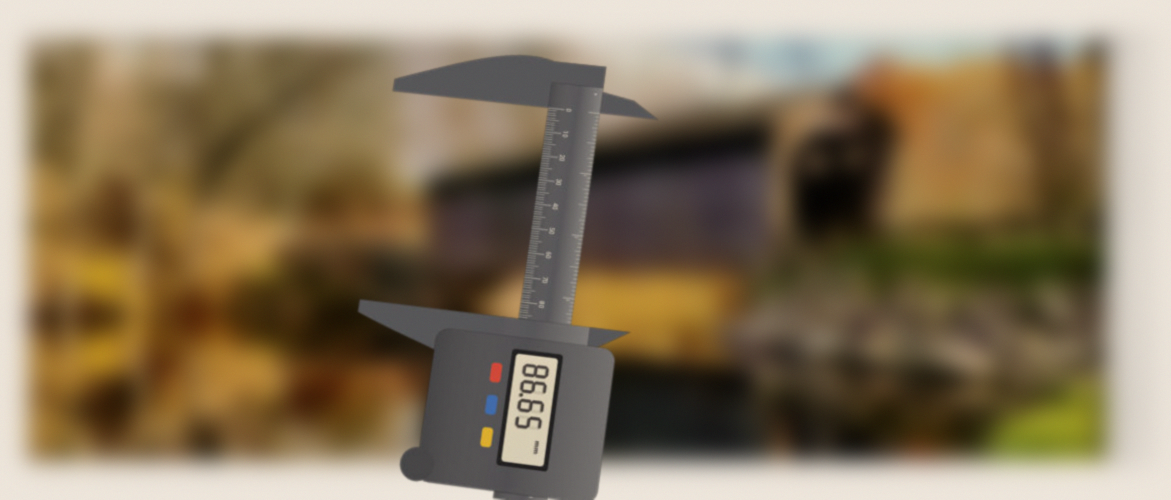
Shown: mm 86.65
